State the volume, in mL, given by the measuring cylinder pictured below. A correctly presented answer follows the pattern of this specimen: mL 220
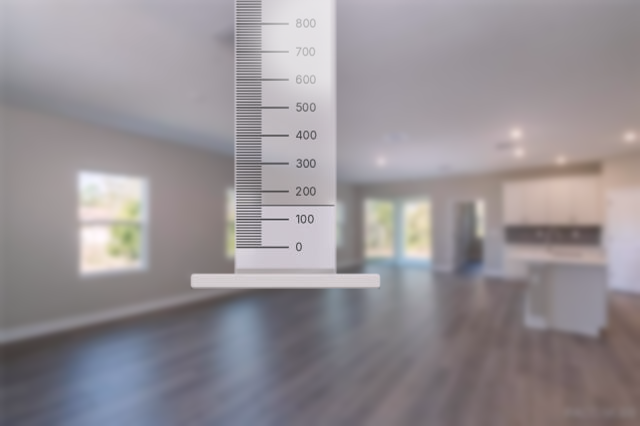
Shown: mL 150
